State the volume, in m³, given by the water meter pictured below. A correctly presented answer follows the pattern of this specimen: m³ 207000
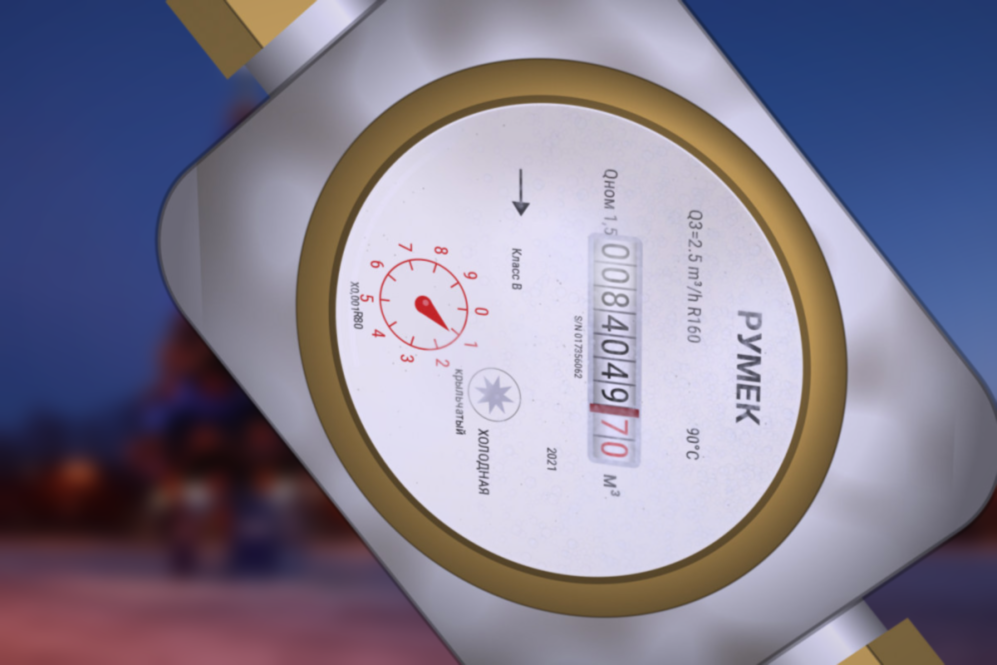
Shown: m³ 84049.701
